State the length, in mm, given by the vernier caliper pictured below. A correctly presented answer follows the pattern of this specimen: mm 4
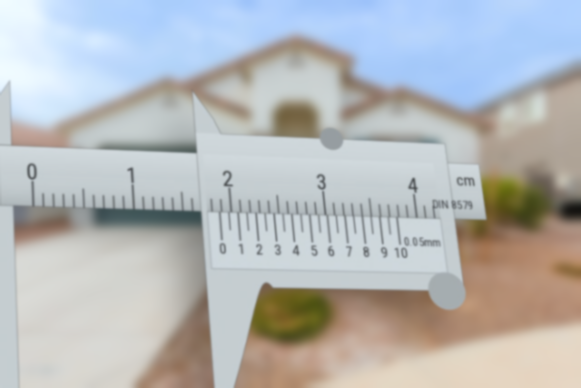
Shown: mm 18.8
